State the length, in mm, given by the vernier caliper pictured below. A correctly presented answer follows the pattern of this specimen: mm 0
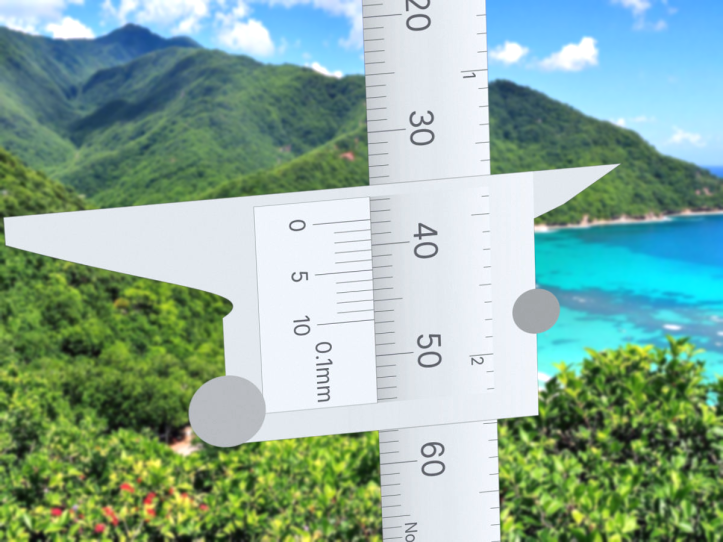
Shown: mm 37.7
